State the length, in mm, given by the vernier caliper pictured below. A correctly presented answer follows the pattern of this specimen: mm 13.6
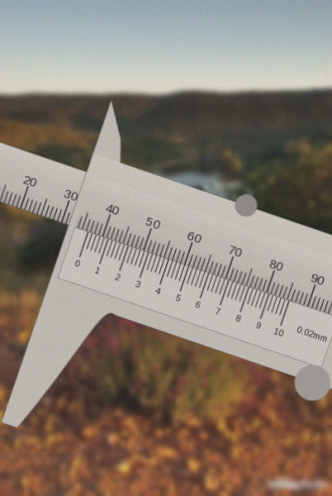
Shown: mm 36.5
